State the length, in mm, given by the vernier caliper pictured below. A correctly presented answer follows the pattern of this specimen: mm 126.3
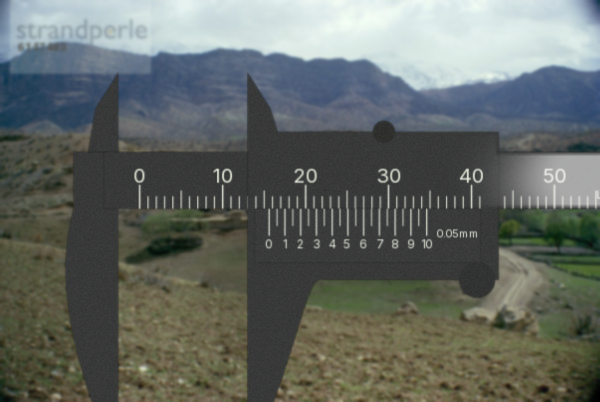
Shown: mm 15.6
